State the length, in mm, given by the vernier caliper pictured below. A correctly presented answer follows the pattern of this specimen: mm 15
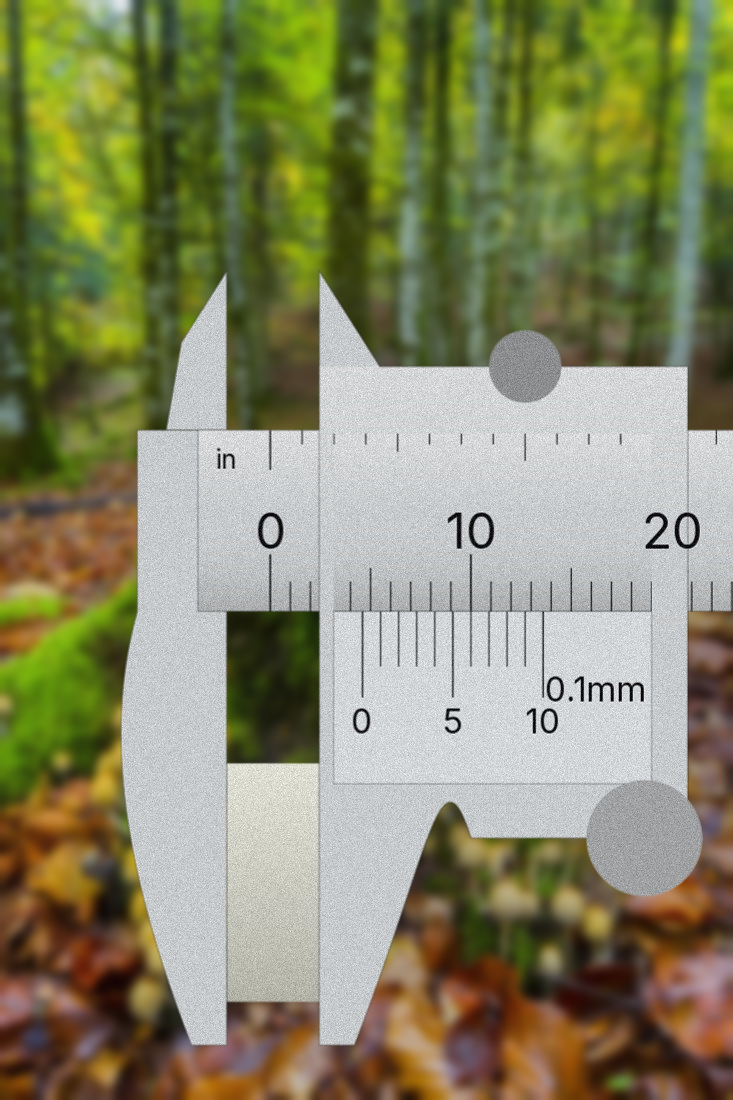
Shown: mm 4.6
